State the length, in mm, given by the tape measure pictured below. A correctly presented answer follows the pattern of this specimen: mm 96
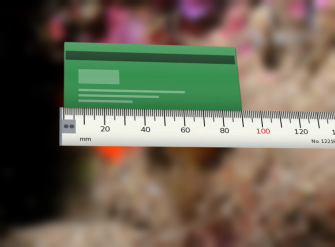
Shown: mm 90
